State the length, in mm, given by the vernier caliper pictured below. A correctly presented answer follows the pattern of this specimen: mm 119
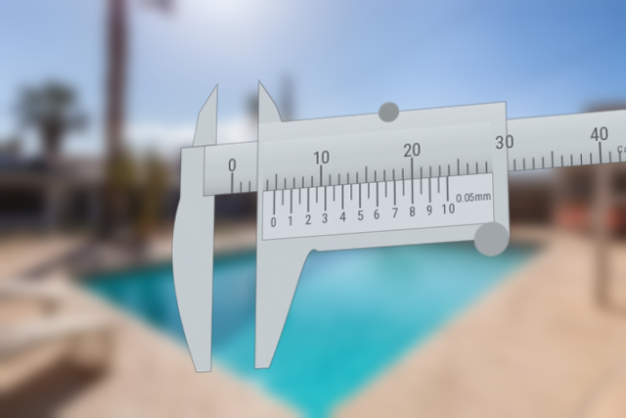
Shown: mm 4.8
